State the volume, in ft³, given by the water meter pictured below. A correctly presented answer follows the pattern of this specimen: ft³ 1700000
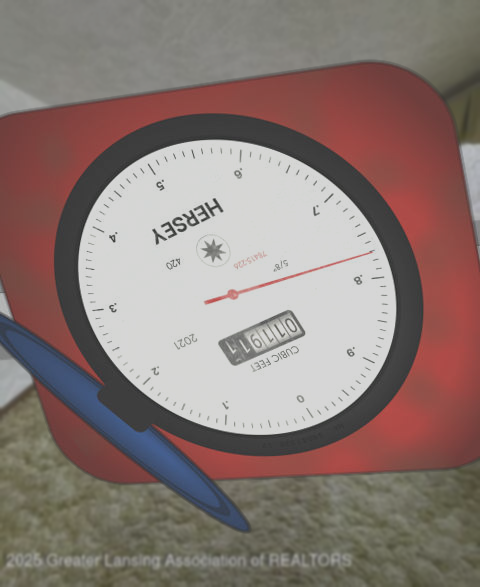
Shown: ft³ 11910.77
